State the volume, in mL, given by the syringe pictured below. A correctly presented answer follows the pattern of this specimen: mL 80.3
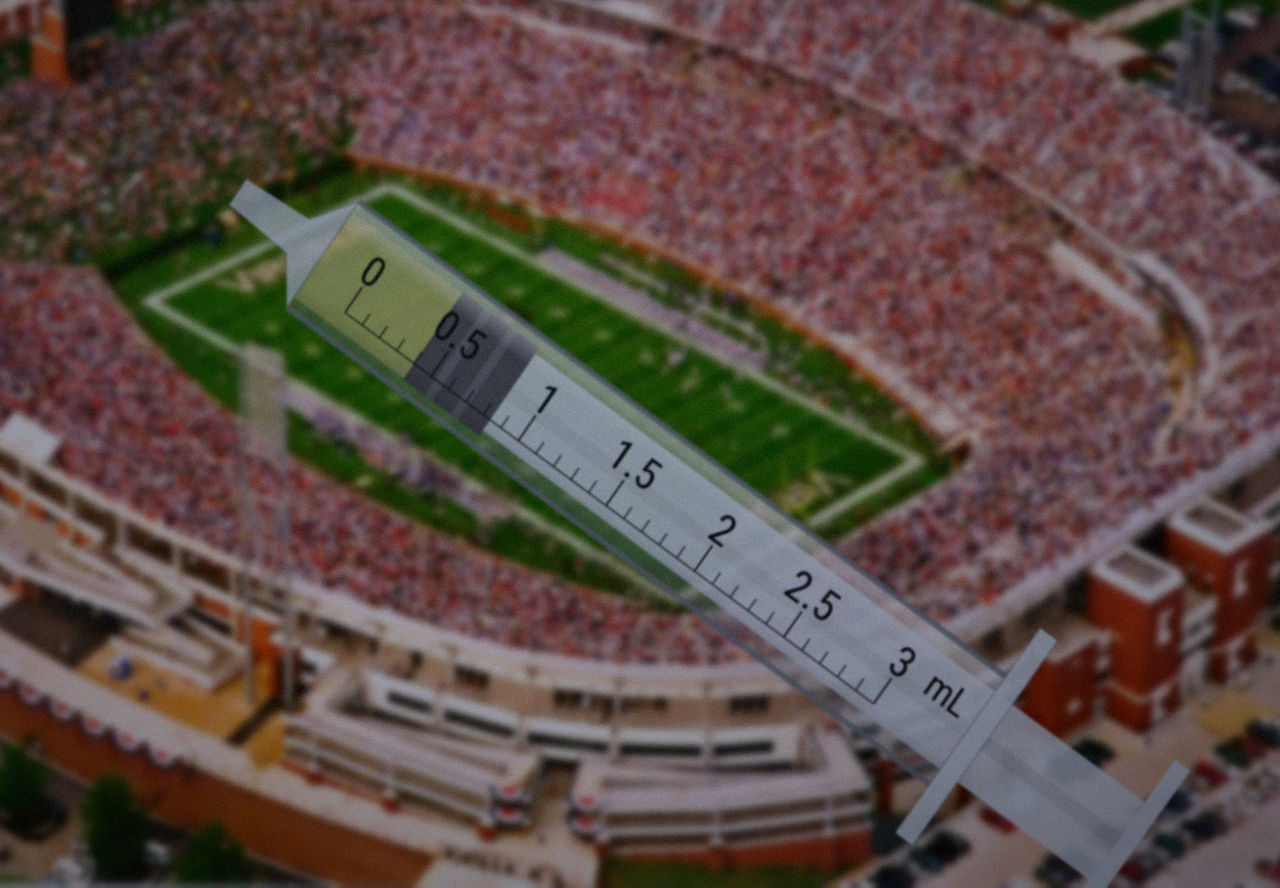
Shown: mL 0.4
